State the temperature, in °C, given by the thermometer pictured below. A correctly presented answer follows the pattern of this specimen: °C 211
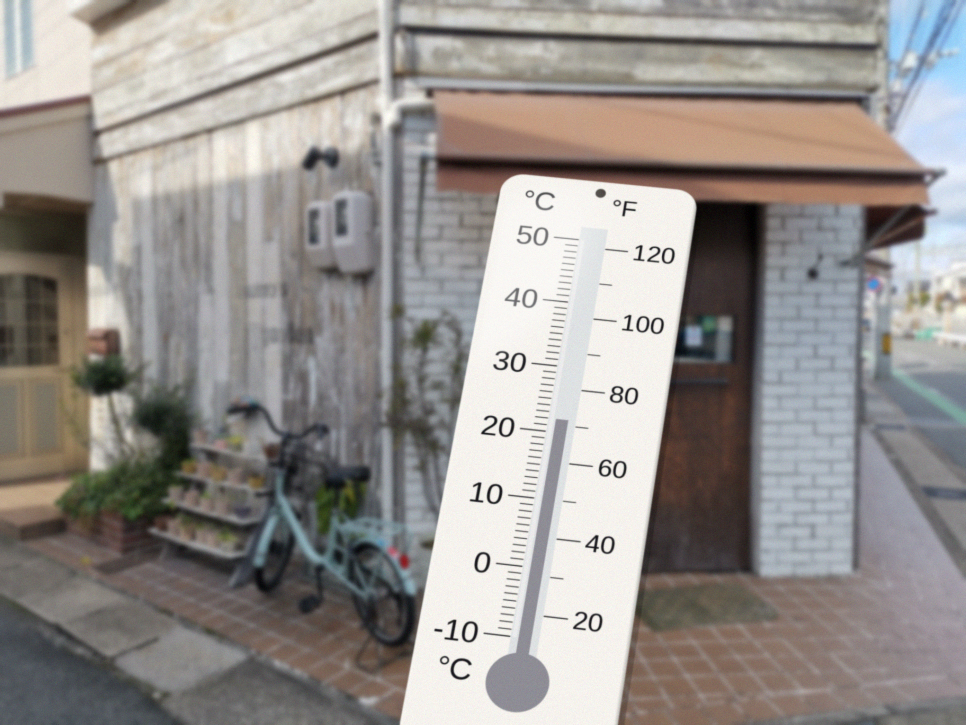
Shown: °C 22
